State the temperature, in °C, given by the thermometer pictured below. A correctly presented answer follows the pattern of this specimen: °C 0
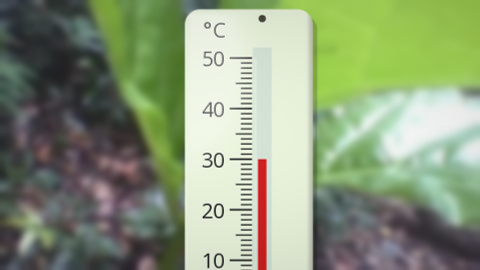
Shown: °C 30
